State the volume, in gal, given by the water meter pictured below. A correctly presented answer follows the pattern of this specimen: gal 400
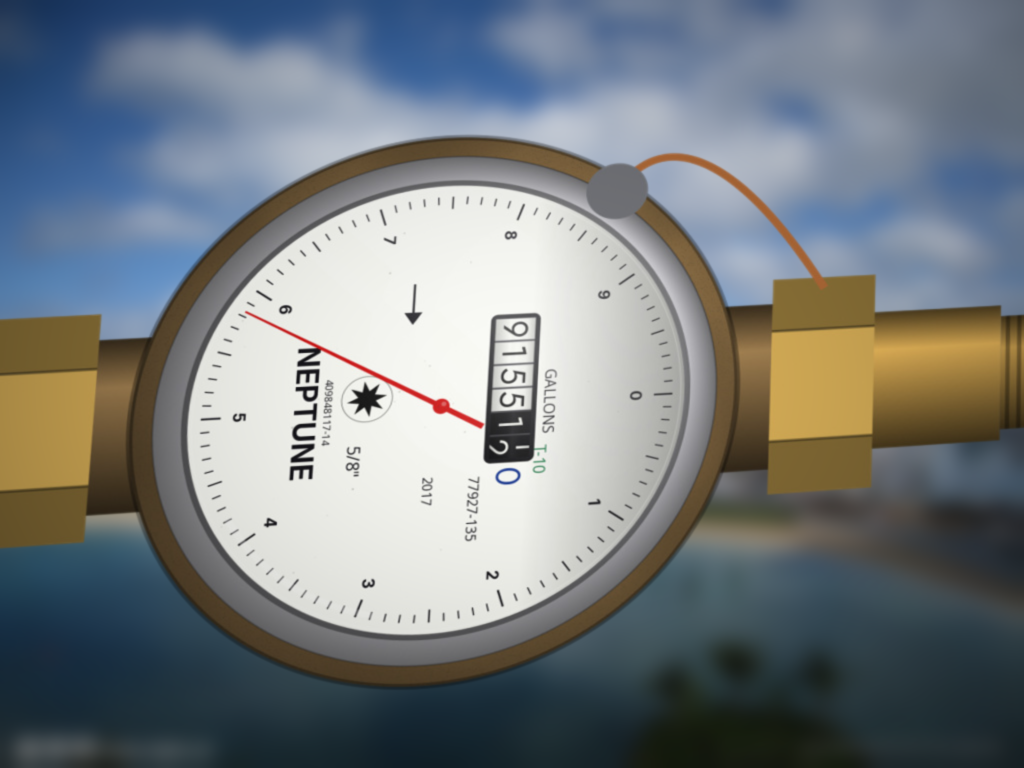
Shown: gal 9155115.8
